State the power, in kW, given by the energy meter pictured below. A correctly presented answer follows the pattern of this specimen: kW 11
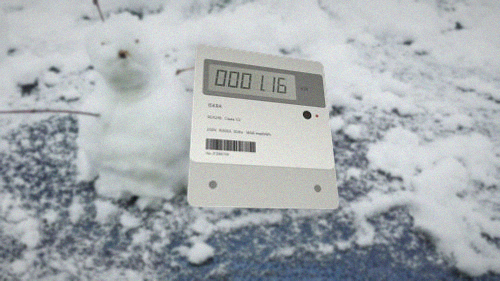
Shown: kW 1.16
